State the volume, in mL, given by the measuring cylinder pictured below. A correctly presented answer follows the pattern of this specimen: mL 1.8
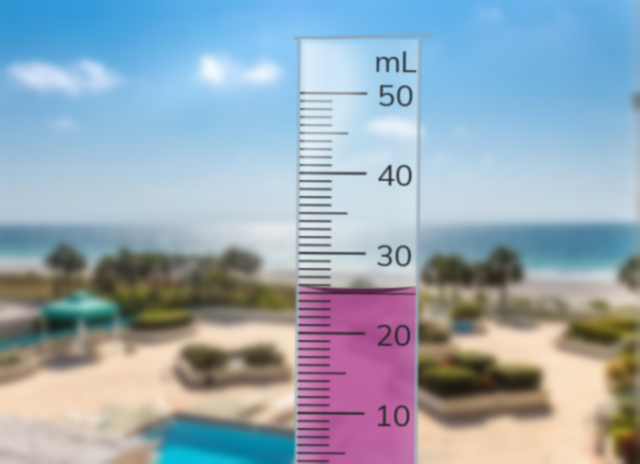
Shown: mL 25
